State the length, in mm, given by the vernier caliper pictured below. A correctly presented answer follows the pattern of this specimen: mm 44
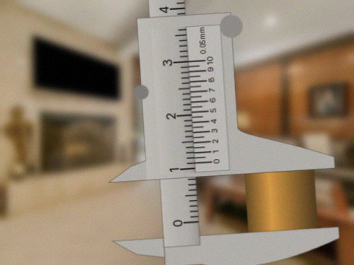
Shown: mm 11.0
